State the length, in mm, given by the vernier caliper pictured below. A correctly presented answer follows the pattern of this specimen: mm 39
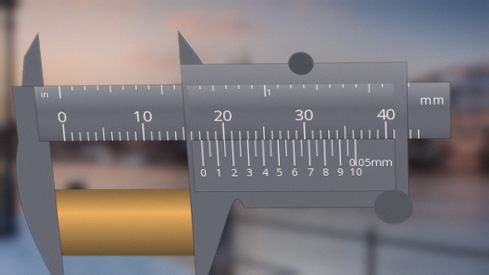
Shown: mm 17.2
